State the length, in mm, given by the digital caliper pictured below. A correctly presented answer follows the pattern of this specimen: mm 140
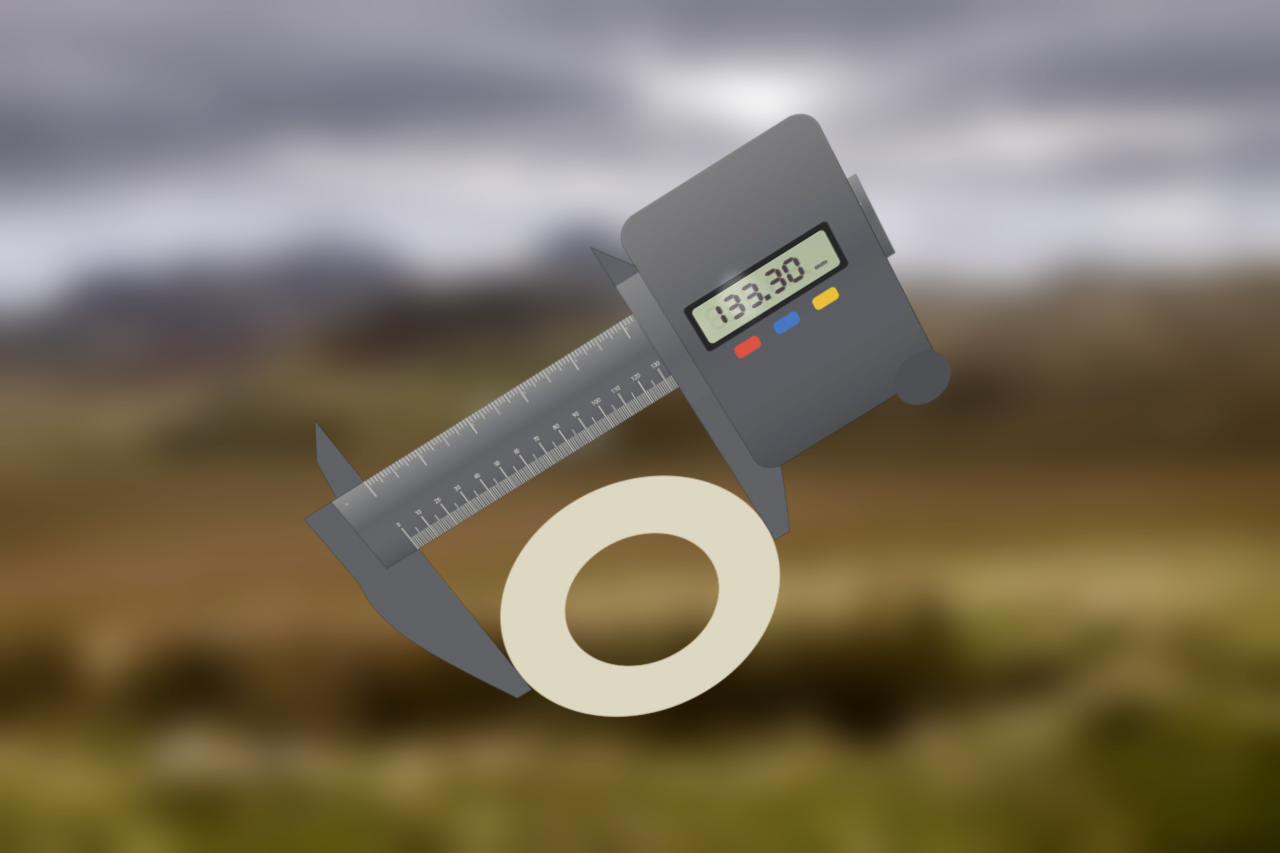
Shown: mm 133.30
